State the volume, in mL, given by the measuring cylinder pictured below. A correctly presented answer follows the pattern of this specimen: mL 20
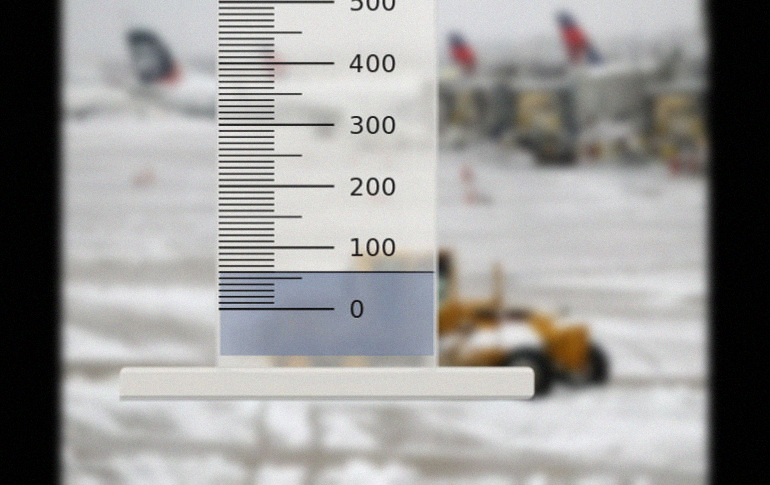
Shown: mL 60
